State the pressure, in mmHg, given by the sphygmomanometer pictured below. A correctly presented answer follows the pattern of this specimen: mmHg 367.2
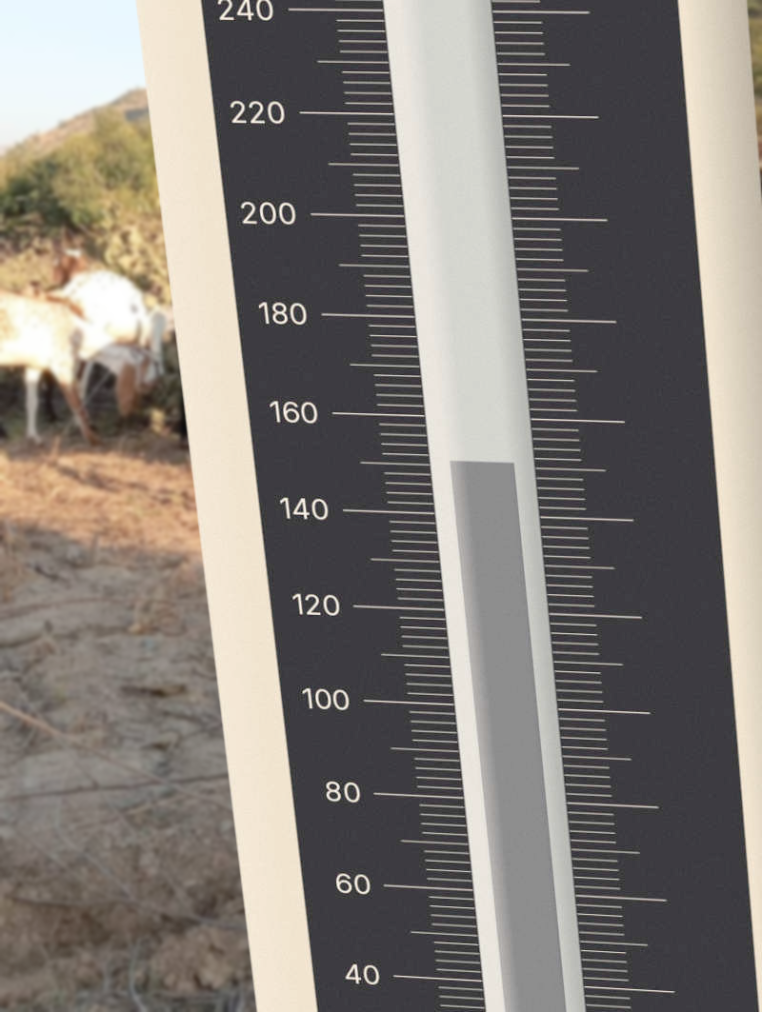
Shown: mmHg 151
